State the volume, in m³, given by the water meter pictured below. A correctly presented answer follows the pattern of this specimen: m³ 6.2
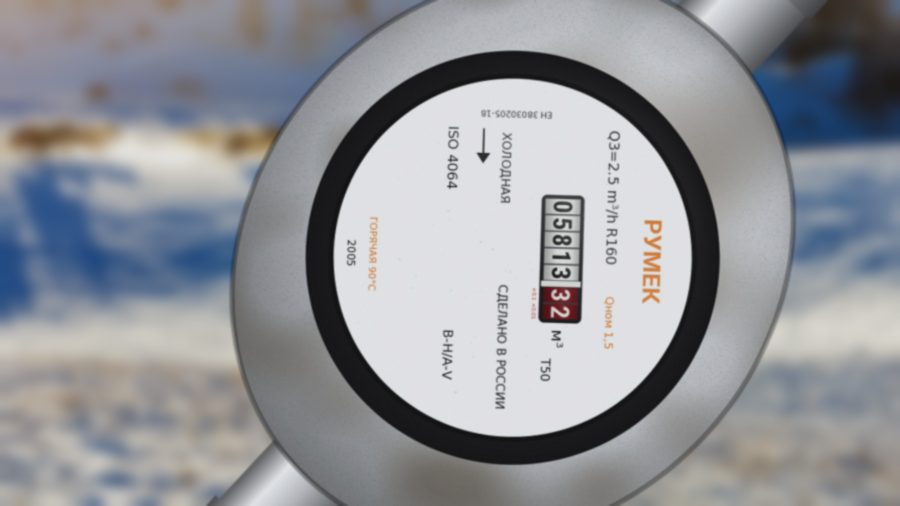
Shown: m³ 5813.32
